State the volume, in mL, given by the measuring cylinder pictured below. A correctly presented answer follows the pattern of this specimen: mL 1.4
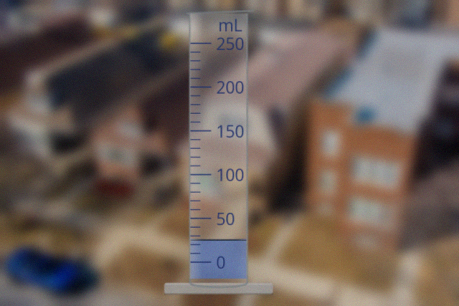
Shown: mL 25
